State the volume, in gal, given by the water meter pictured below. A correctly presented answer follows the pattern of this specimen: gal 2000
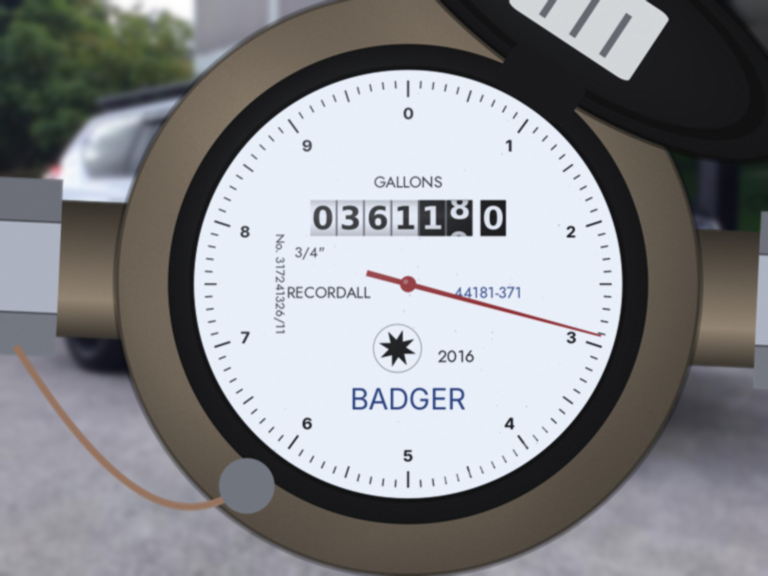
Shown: gal 361182.9
